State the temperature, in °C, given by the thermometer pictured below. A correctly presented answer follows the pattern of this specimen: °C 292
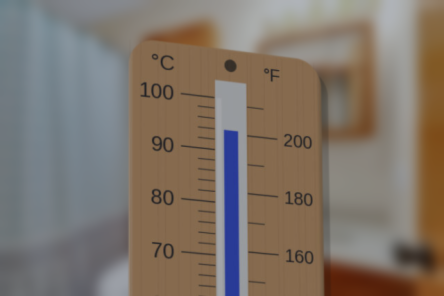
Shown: °C 94
